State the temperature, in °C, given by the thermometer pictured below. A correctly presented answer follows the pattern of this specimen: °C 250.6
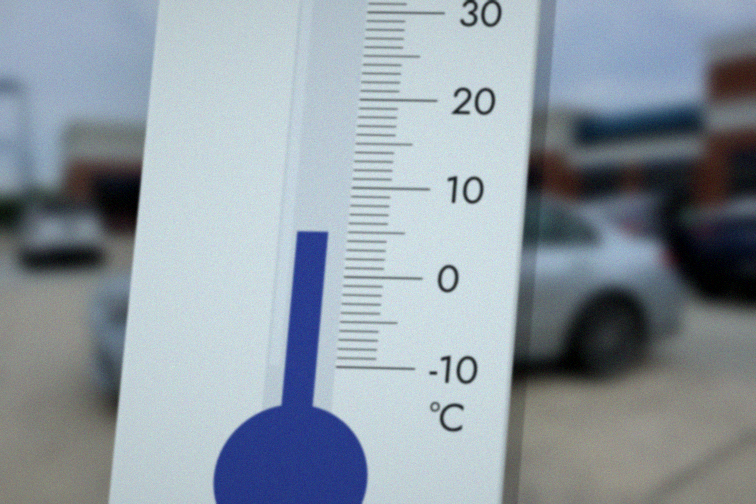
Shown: °C 5
